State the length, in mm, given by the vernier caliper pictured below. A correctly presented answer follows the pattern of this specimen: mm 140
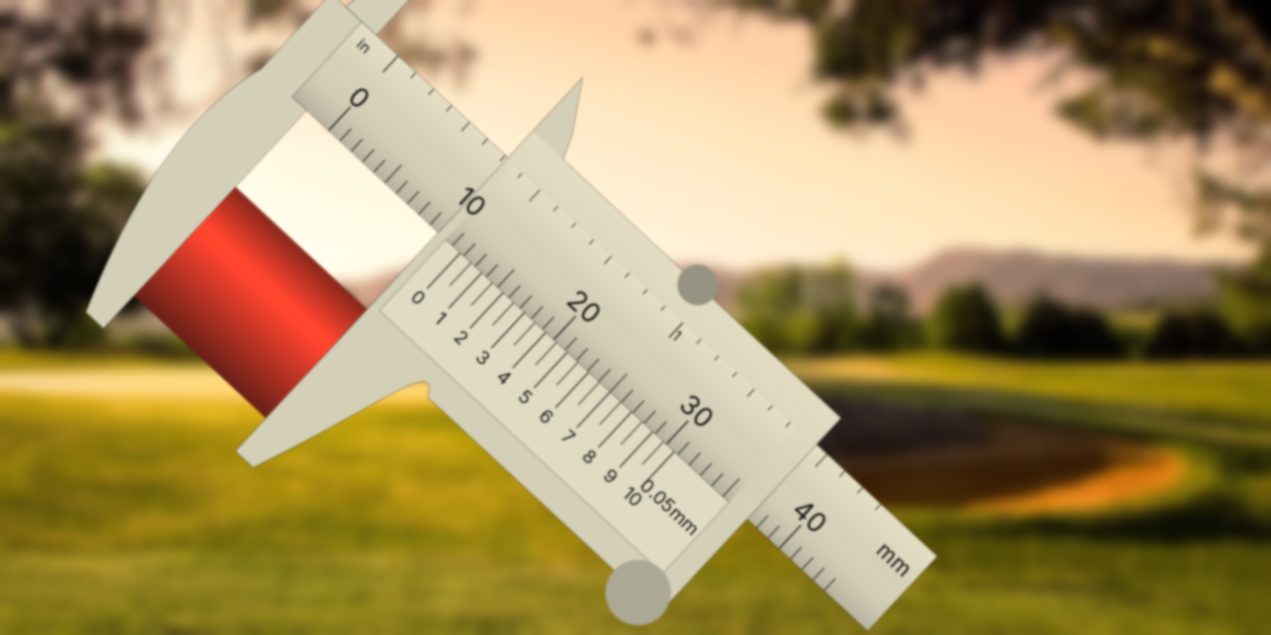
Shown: mm 11.7
